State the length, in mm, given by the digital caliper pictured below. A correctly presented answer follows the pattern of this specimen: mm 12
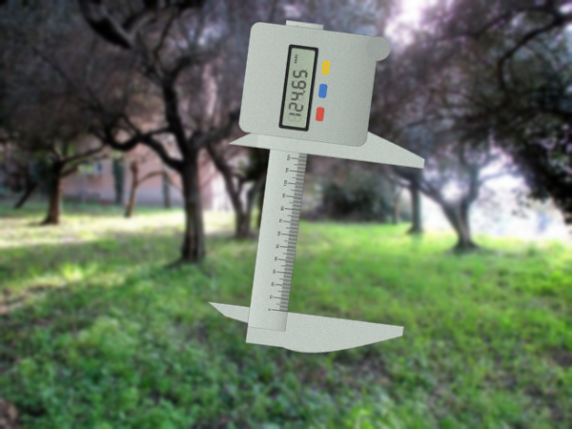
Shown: mm 124.65
